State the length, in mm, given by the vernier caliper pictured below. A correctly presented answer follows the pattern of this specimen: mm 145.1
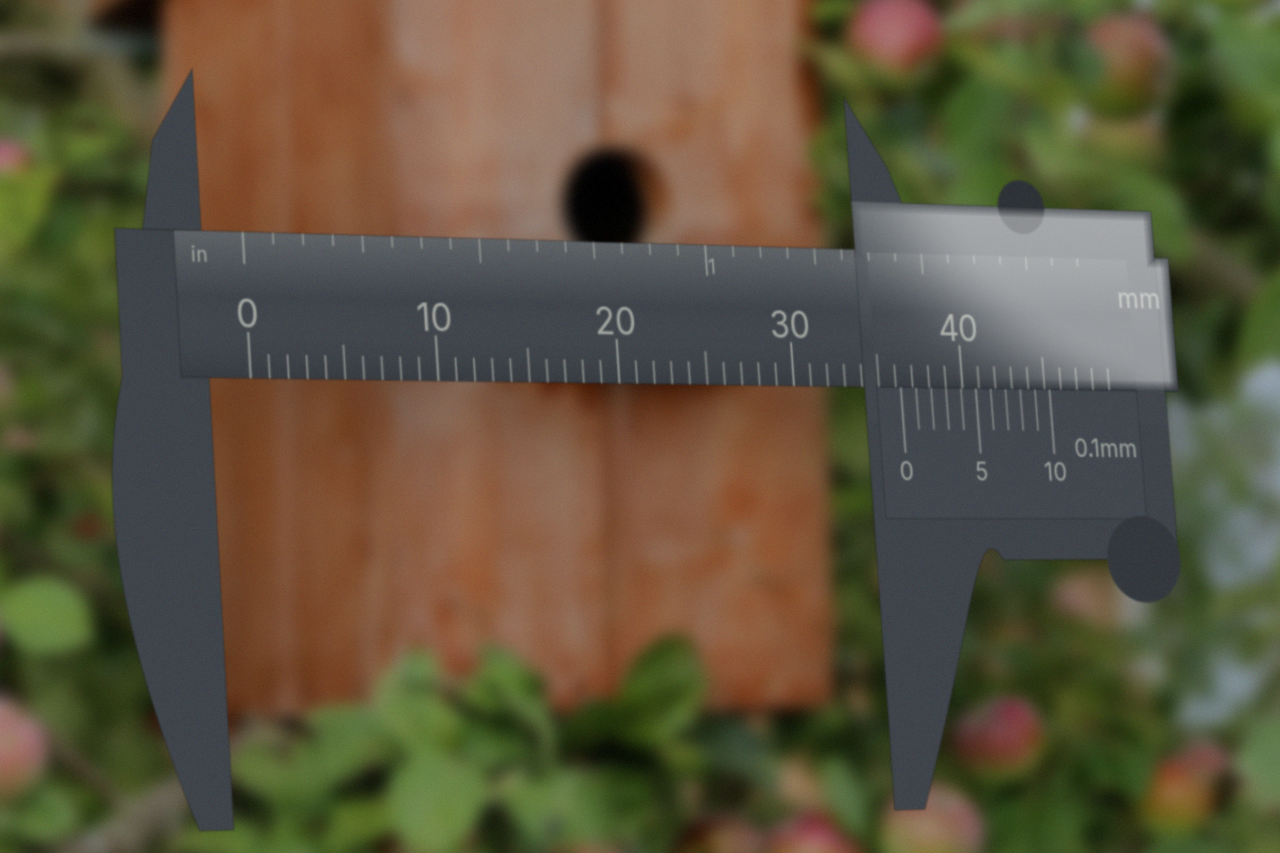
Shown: mm 36.3
